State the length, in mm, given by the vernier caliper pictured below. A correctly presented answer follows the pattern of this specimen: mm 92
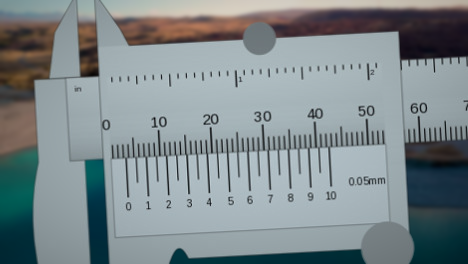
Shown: mm 3.5
